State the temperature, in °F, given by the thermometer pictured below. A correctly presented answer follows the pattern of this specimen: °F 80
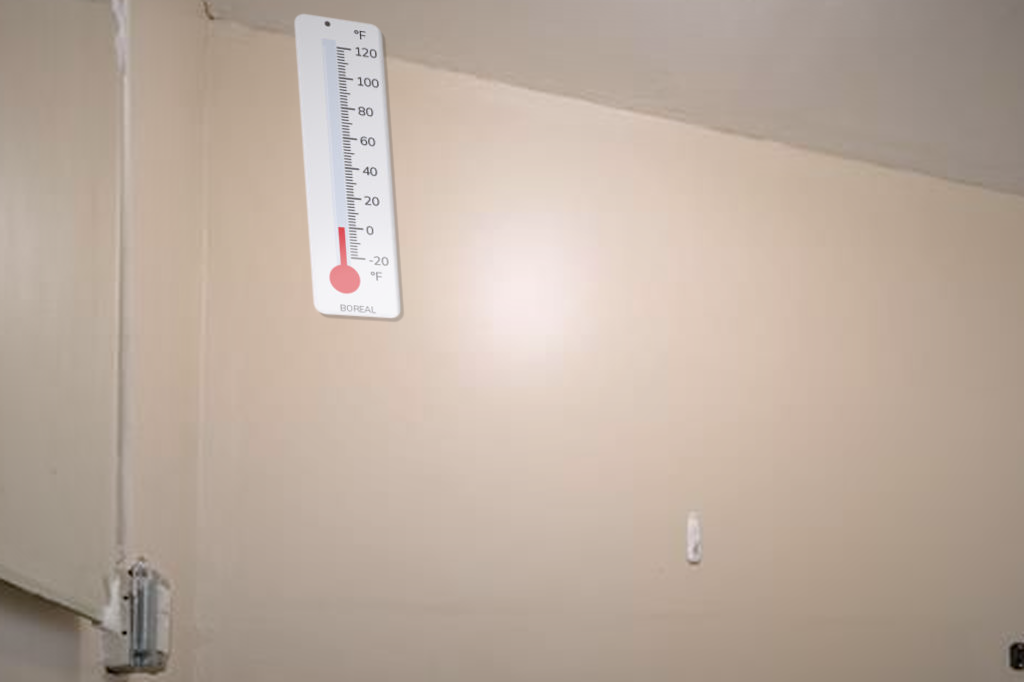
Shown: °F 0
